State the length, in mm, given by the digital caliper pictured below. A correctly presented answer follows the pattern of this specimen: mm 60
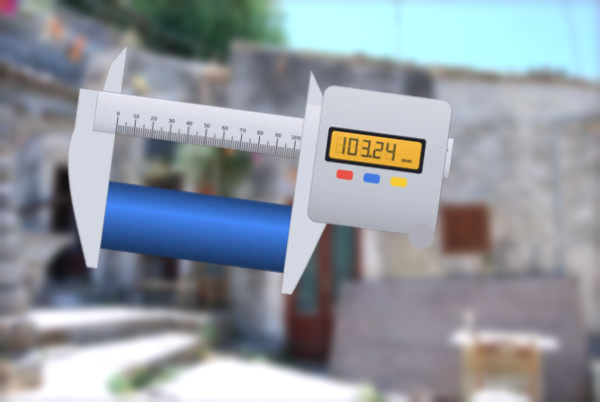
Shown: mm 103.24
